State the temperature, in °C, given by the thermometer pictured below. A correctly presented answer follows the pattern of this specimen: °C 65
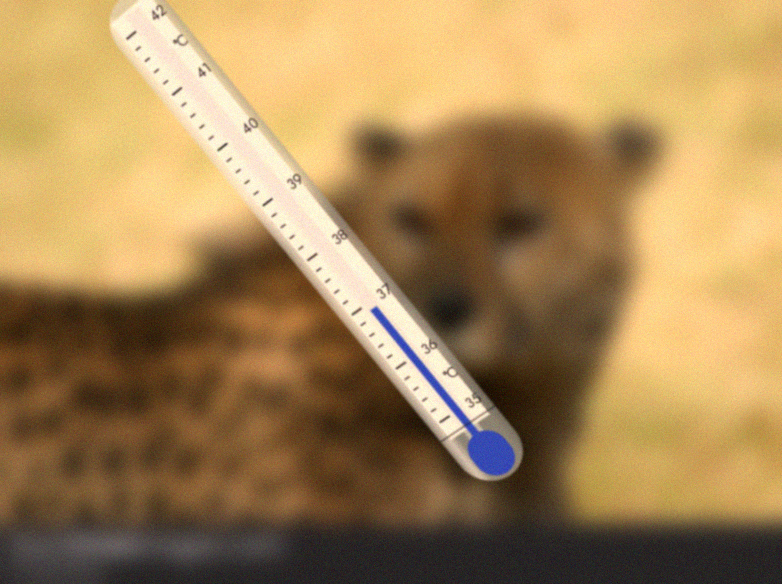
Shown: °C 36.9
